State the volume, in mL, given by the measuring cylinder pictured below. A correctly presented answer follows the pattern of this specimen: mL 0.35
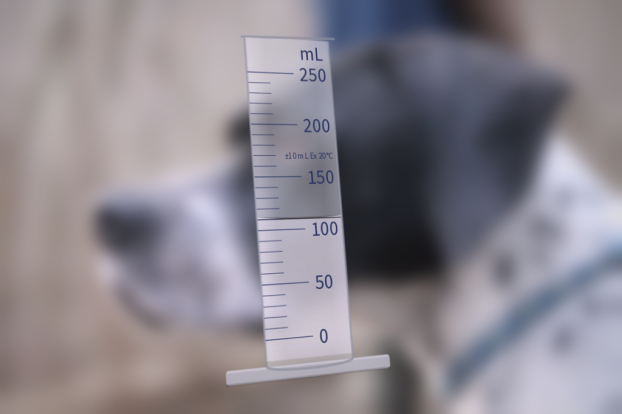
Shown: mL 110
